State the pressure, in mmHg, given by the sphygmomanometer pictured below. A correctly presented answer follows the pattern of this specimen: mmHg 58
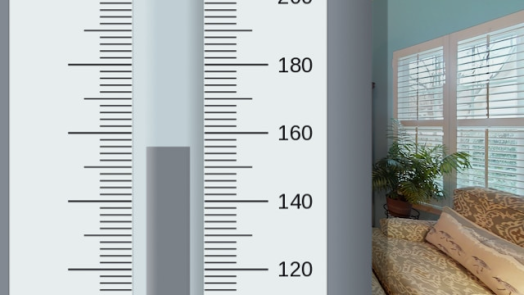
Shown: mmHg 156
